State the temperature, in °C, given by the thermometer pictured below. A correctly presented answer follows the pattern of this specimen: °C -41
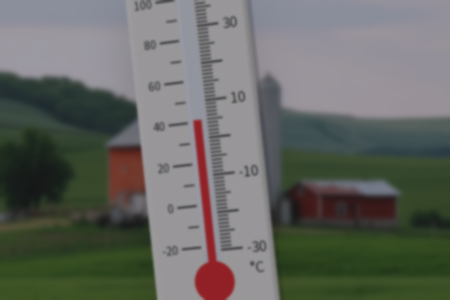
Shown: °C 5
